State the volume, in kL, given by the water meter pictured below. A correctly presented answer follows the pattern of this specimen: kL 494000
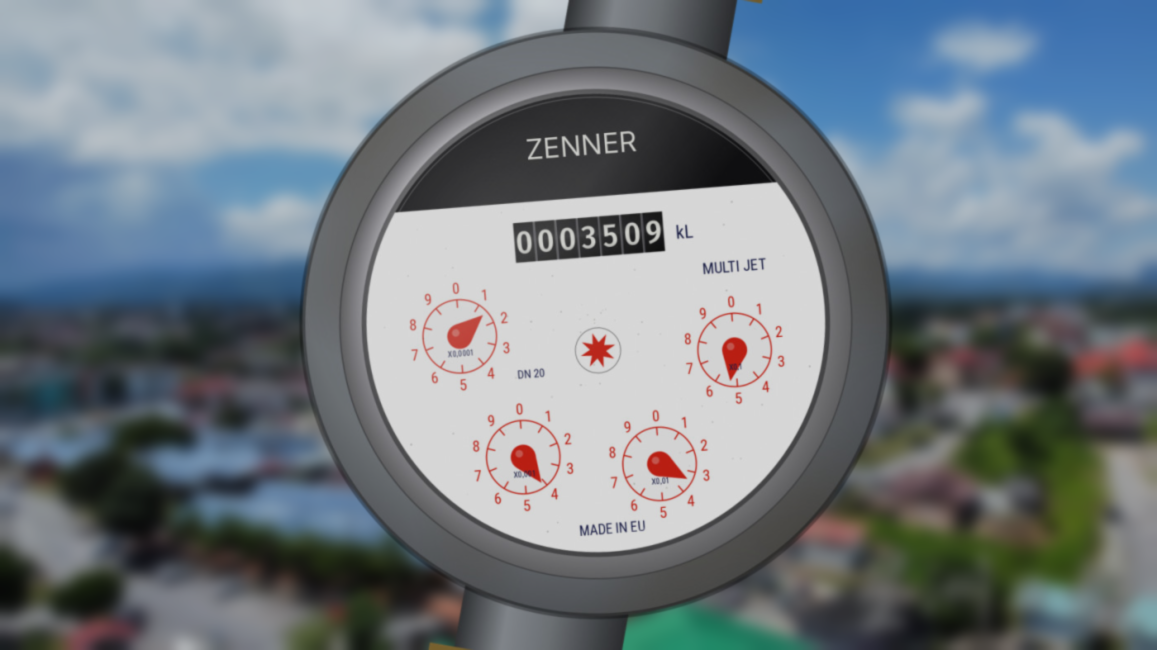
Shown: kL 3509.5341
